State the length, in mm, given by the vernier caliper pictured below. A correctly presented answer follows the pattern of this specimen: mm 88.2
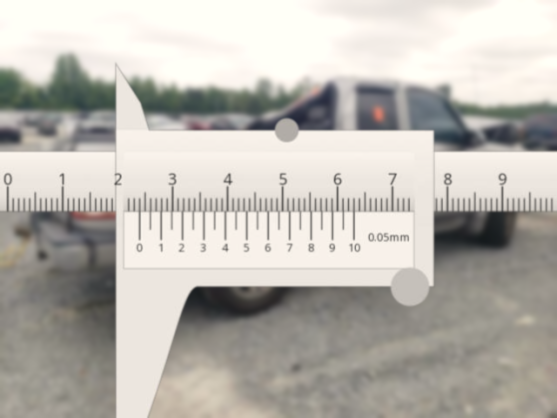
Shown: mm 24.0
